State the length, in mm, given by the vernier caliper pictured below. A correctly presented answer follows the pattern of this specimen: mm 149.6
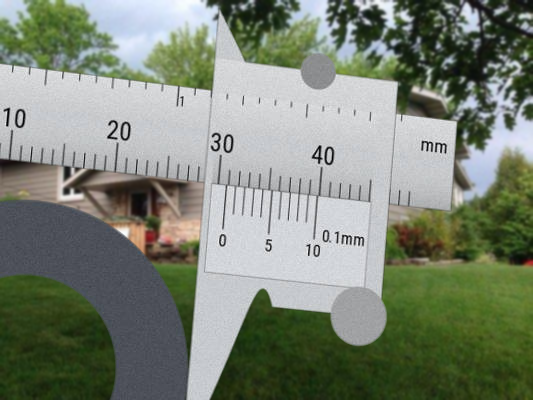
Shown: mm 30.8
